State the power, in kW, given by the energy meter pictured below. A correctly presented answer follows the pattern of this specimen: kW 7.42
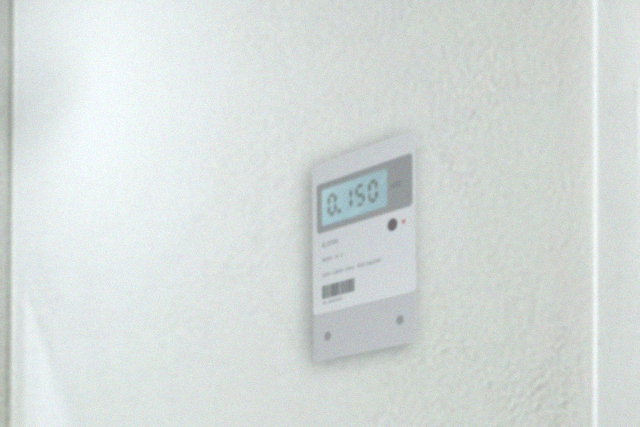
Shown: kW 0.150
